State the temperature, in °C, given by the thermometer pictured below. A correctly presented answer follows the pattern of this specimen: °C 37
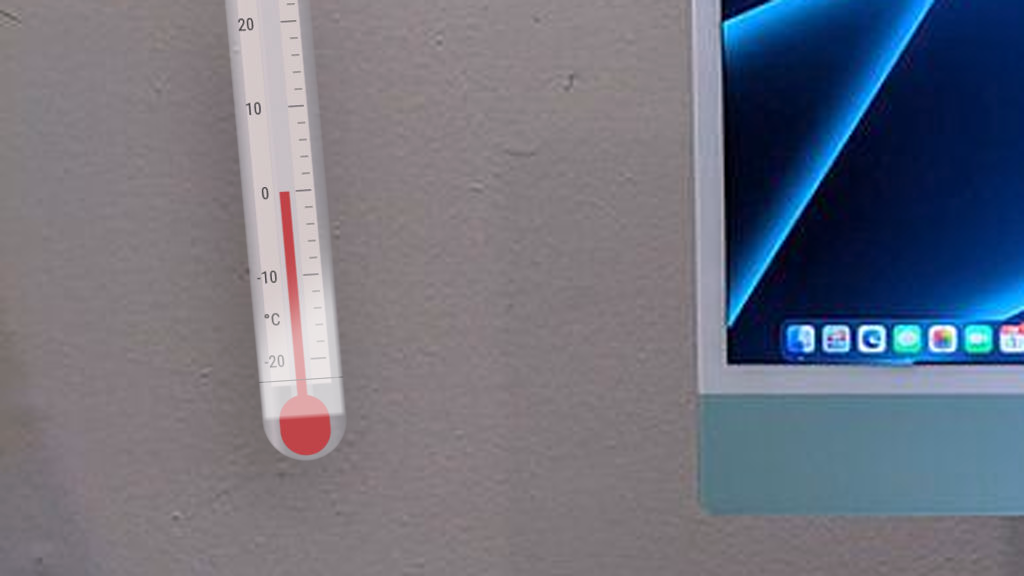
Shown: °C 0
